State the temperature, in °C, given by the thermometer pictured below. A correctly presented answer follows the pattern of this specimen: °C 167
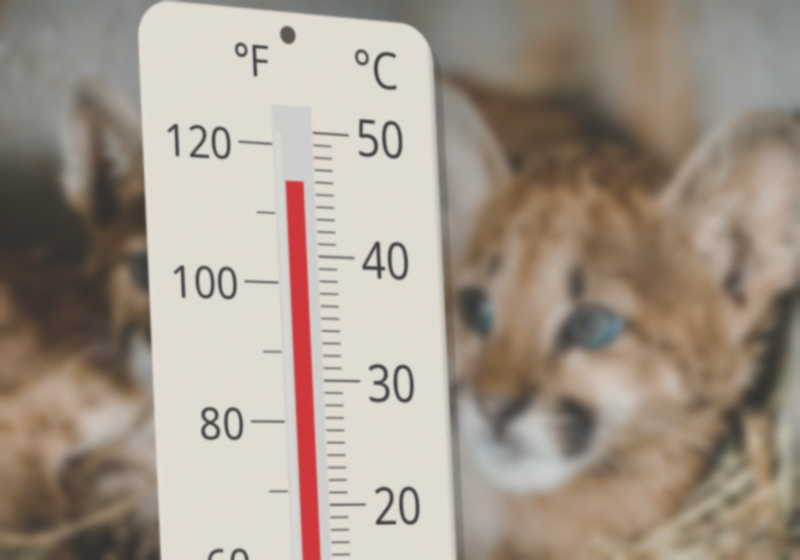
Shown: °C 46
